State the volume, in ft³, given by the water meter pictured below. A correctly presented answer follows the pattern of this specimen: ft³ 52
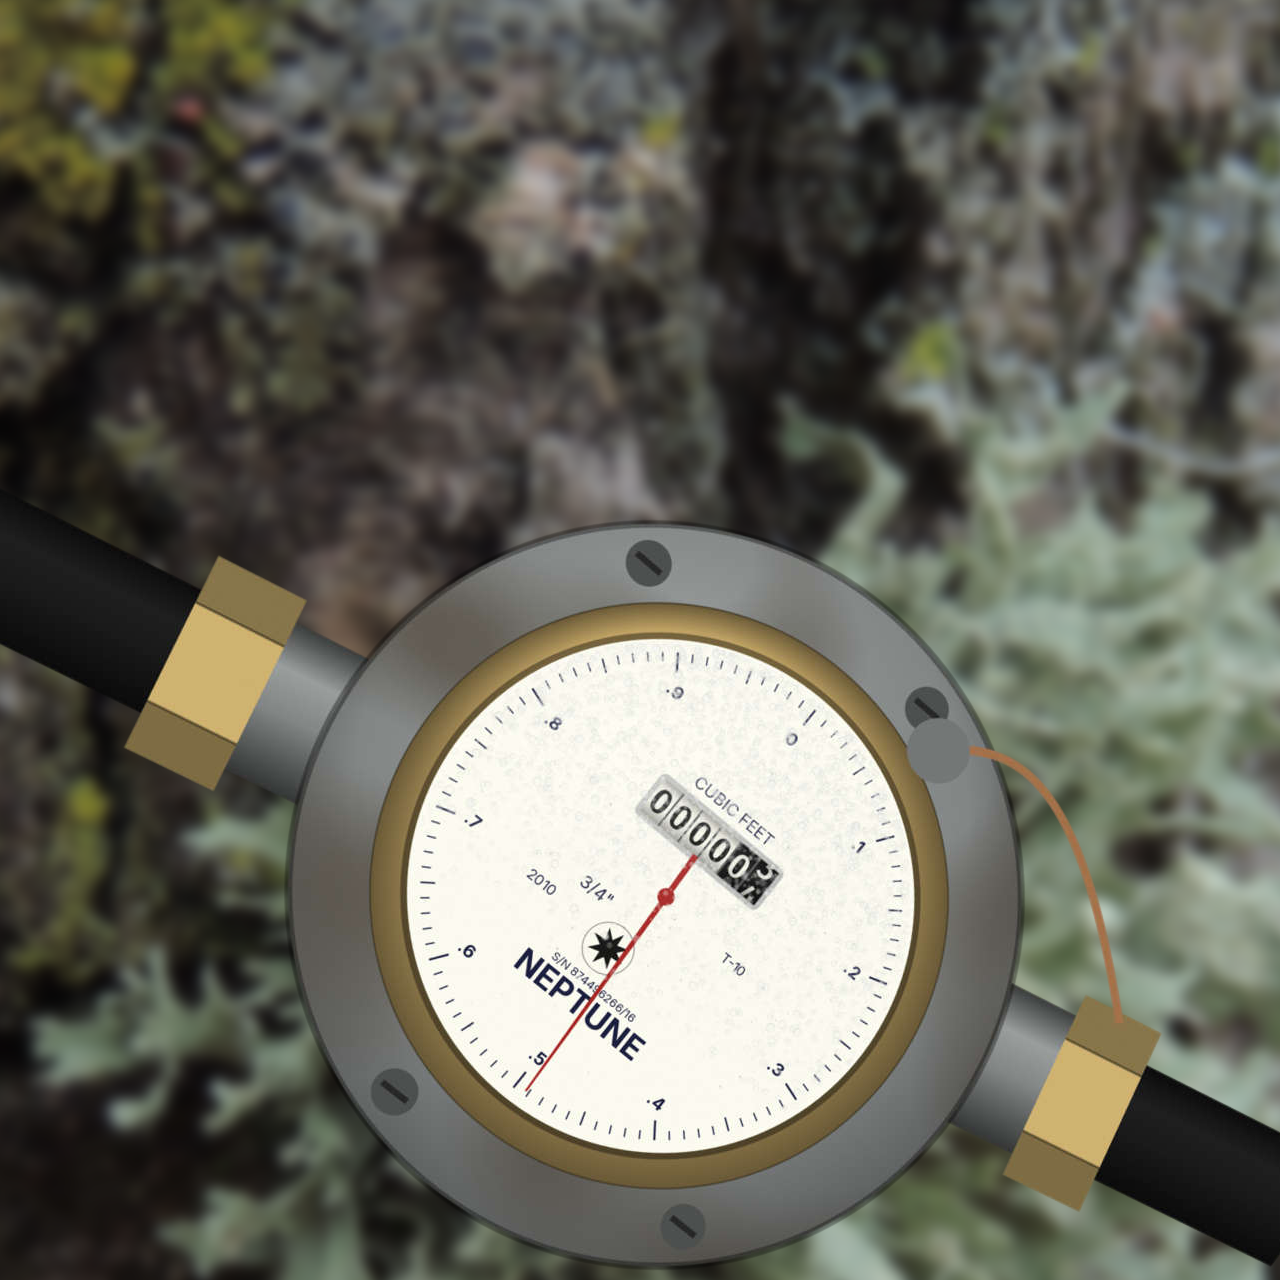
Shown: ft³ 3.49
